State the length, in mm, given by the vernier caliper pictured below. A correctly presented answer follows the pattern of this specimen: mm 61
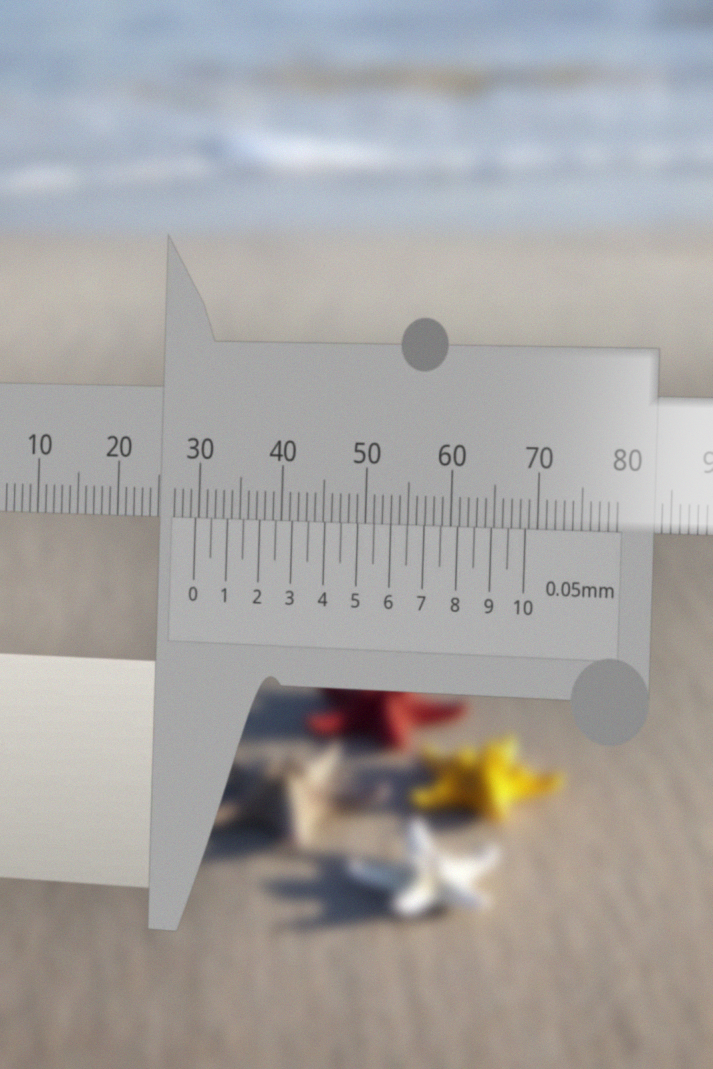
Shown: mm 29.6
